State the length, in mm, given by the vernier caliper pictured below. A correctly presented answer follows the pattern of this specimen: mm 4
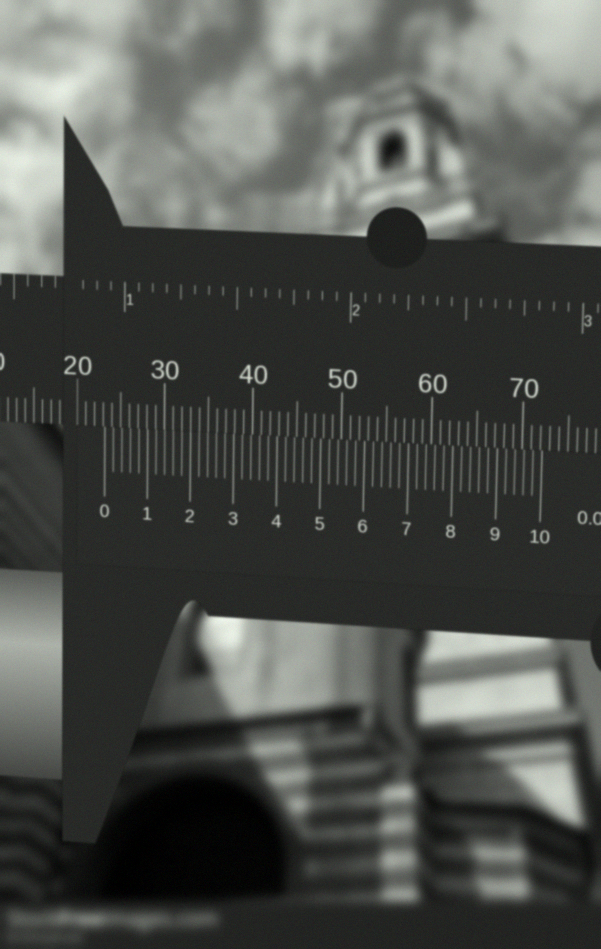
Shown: mm 23.2
